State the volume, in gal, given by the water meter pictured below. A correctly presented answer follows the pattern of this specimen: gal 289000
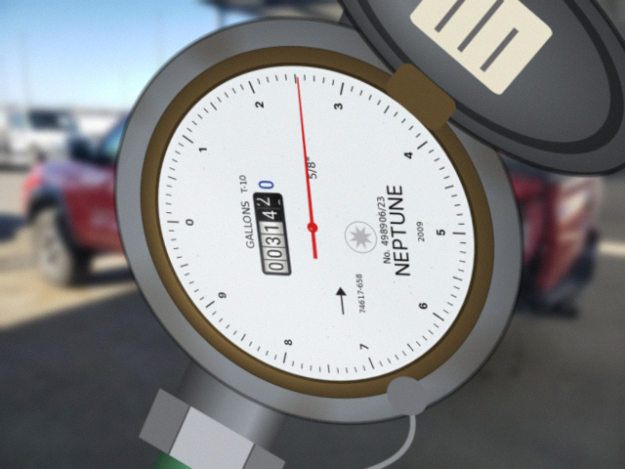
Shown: gal 31422.5
